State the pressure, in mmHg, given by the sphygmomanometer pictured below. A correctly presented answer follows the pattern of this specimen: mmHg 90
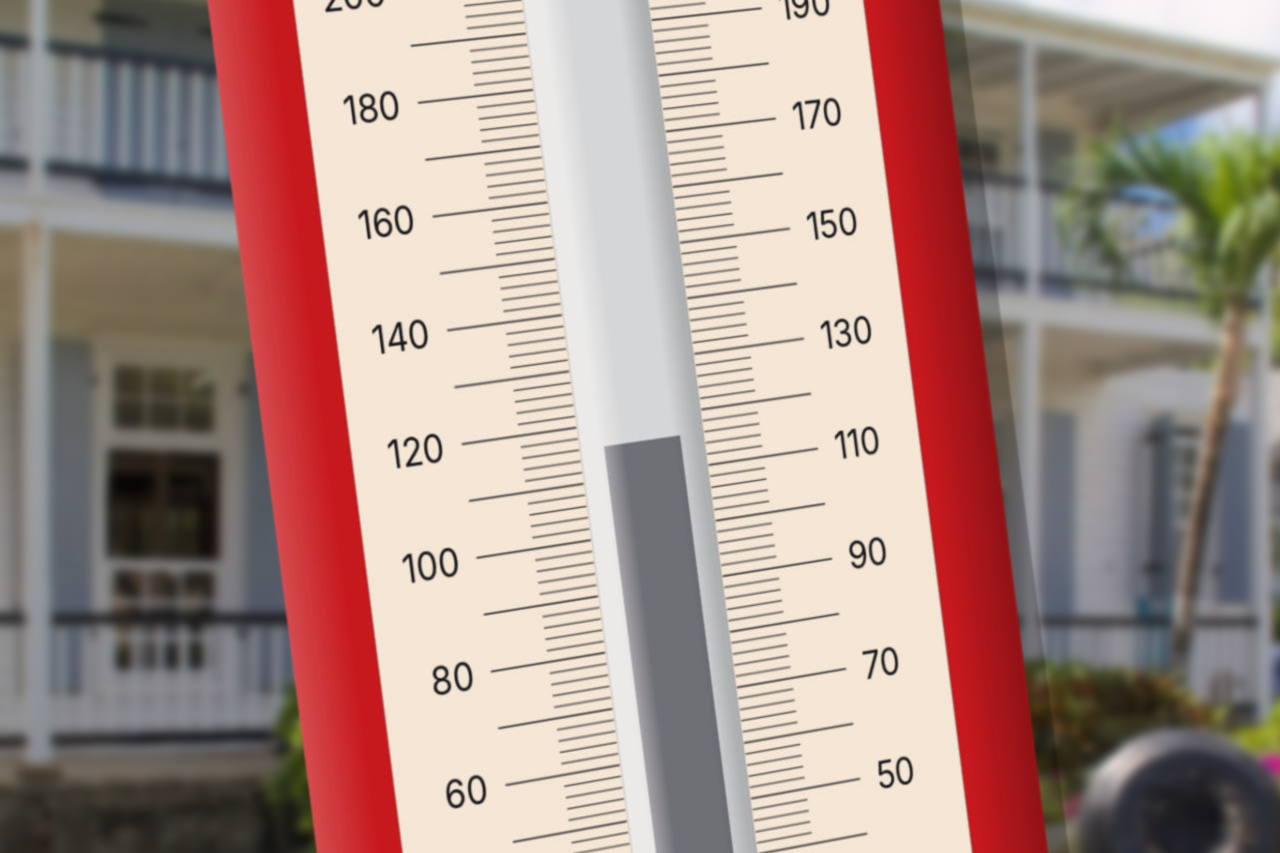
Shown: mmHg 116
